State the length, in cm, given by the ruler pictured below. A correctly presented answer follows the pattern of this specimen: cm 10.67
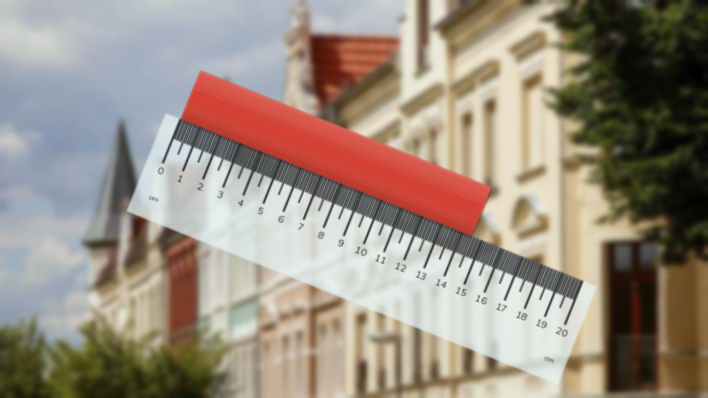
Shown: cm 14.5
